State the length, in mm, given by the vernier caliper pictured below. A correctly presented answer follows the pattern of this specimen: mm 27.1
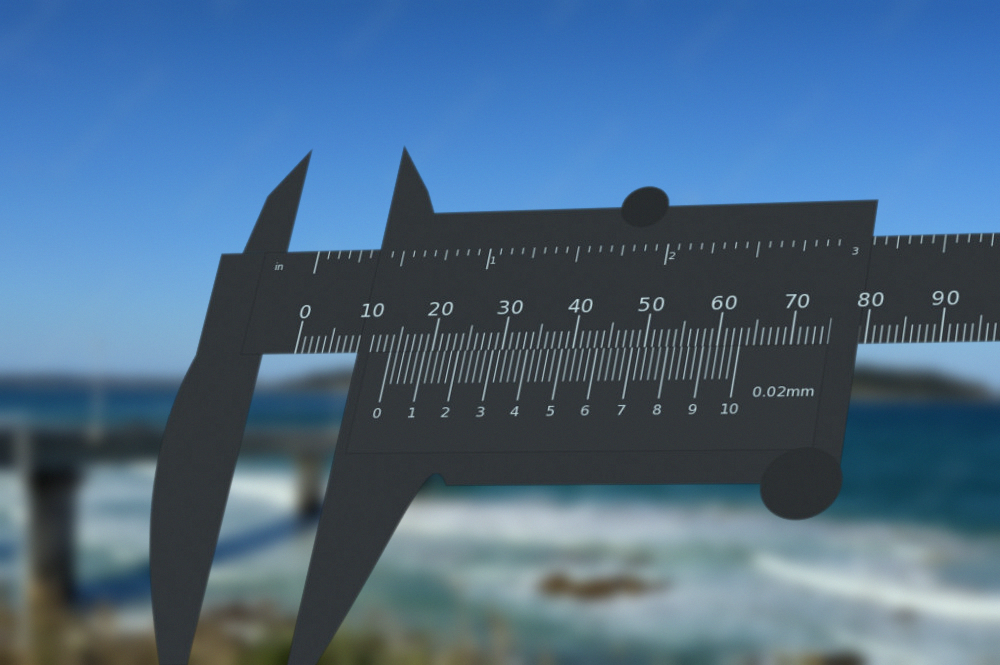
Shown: mm 14.0
